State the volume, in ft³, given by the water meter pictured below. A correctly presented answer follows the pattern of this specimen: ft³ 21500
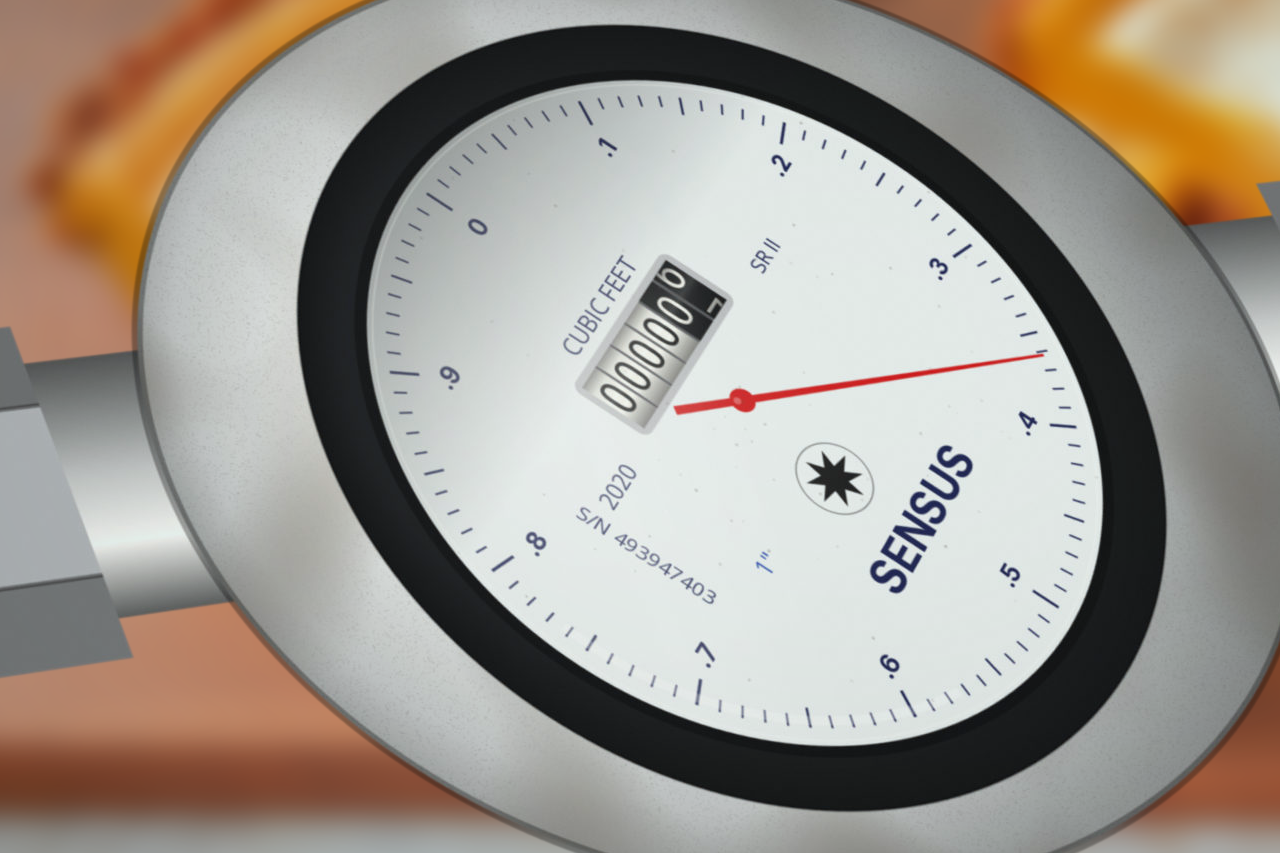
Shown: ft³ 6.36
